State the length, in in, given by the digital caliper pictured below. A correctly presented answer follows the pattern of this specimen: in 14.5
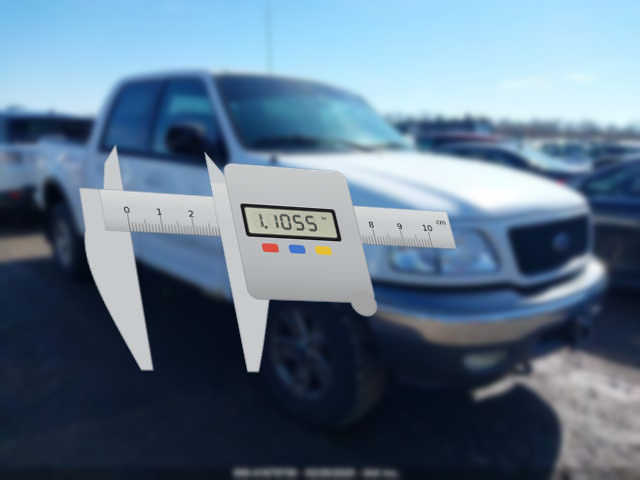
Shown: in 1.1055
